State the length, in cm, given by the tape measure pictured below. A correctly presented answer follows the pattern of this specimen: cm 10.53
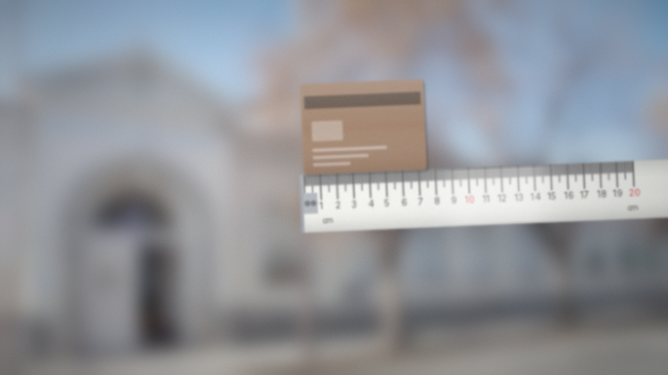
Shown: cm 7.5
